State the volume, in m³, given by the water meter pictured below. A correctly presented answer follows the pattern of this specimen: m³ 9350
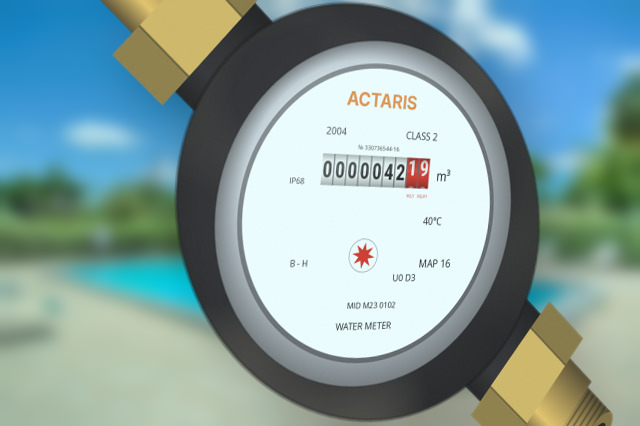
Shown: m³ 42.19
